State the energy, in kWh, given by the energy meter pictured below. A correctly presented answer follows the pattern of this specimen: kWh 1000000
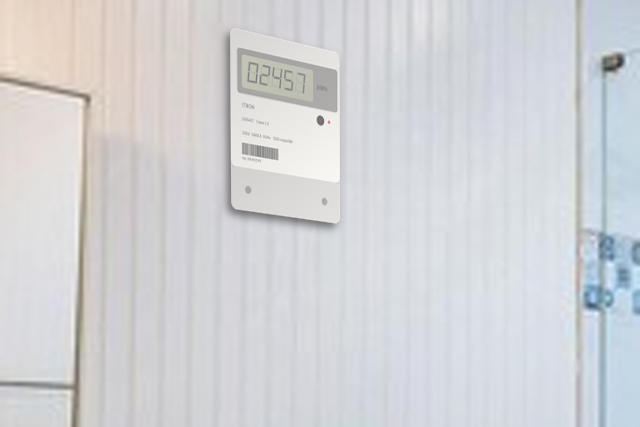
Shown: kWh 2457
